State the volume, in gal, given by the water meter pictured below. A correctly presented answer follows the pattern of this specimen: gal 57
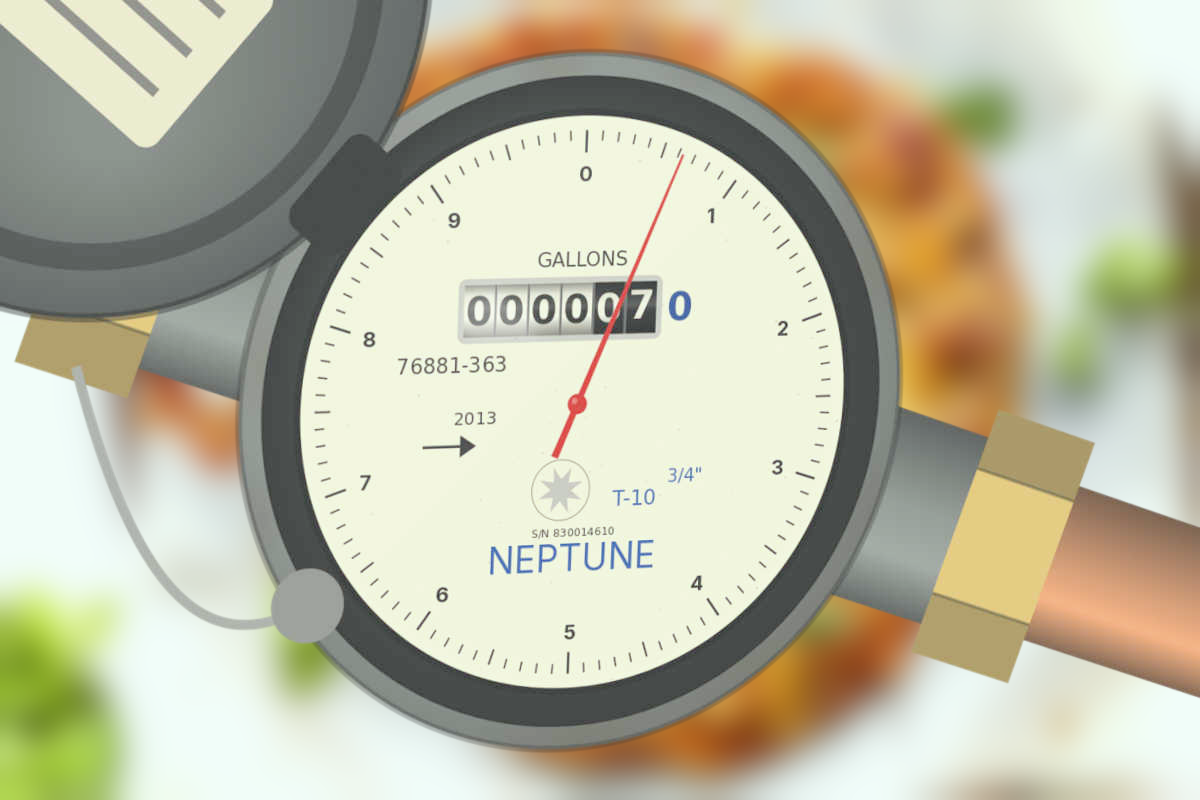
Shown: gal 70.6
